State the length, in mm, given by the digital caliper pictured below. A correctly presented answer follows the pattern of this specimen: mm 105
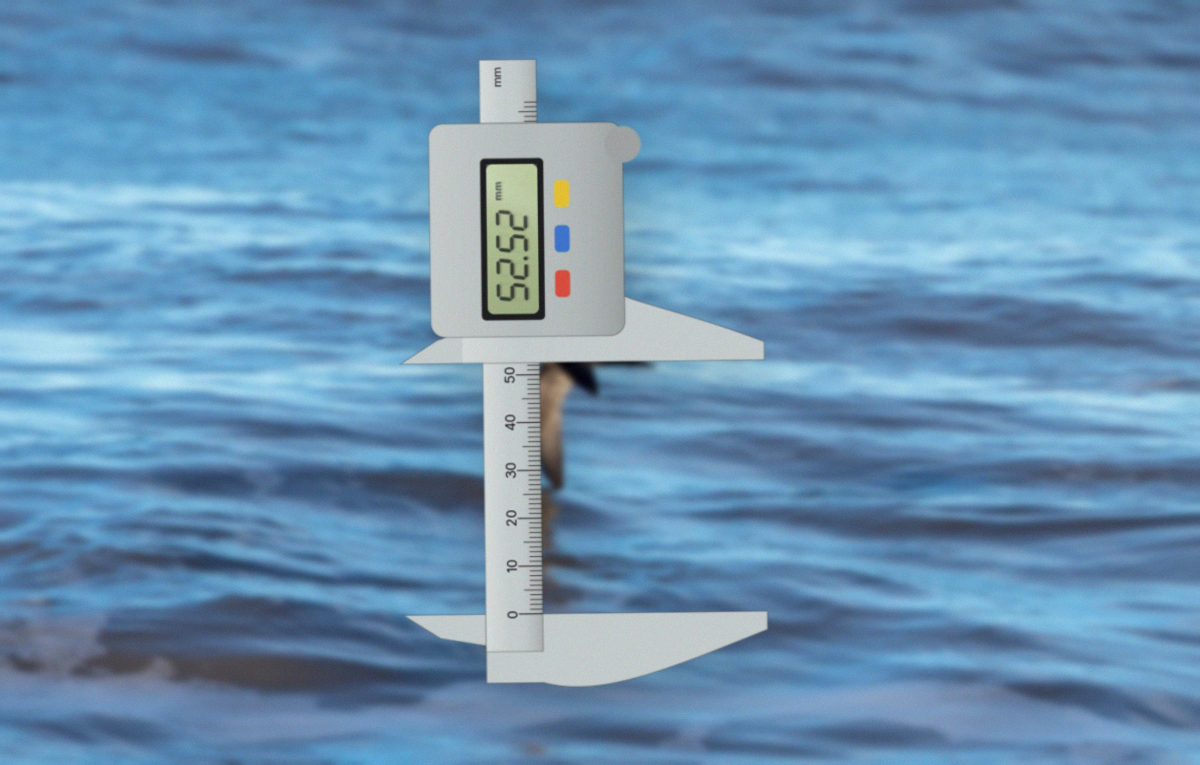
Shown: mm 52.52
